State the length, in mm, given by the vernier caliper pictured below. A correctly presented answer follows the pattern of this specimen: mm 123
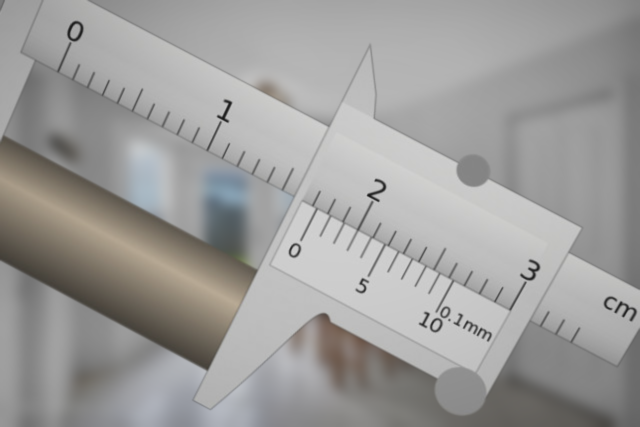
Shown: mm 17.3
